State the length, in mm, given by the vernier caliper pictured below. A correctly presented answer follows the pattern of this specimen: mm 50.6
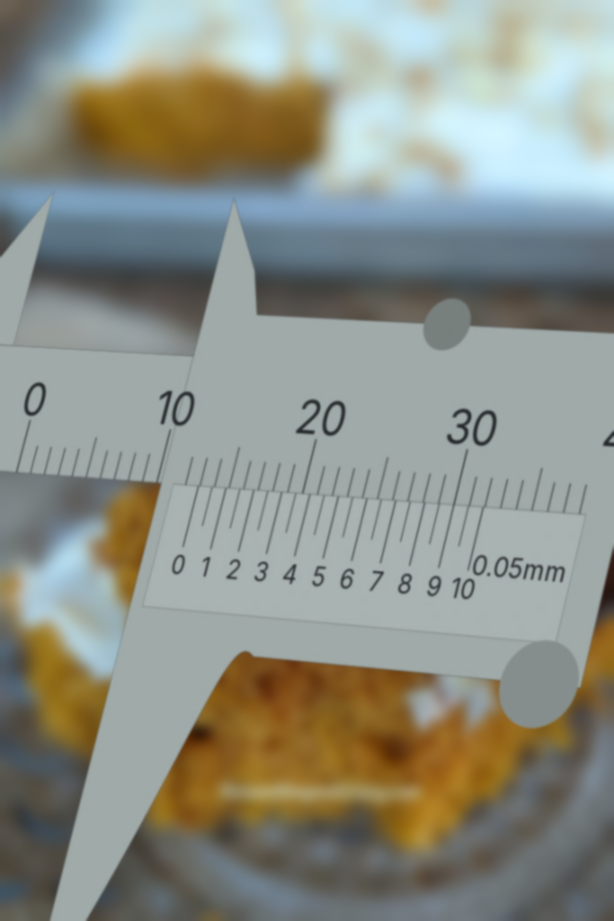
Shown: mm 12.9
